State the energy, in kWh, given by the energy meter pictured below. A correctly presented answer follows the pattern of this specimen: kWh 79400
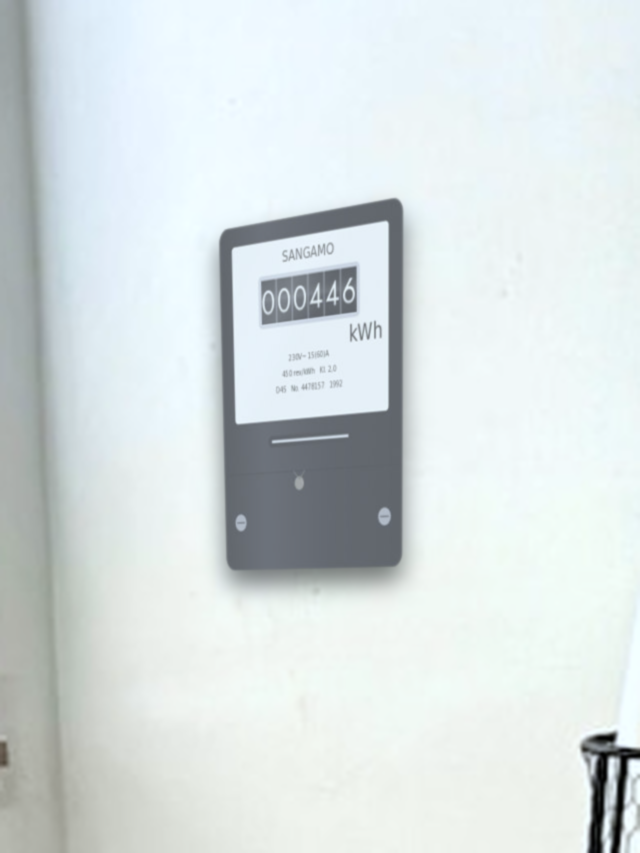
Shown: kWh 446
